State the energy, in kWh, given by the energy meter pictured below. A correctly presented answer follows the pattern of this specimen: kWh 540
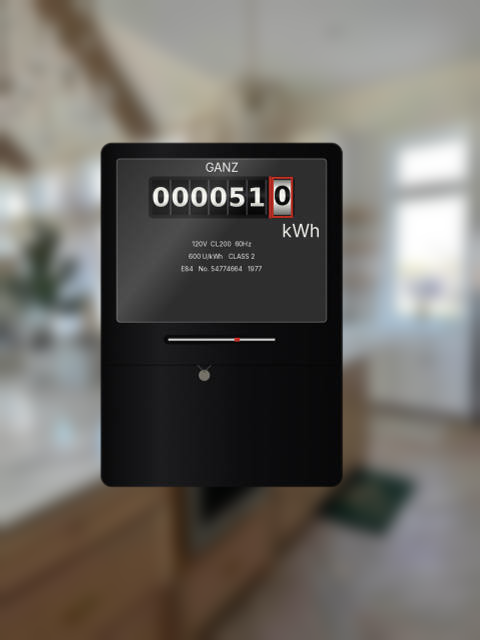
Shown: kWh 51.0
